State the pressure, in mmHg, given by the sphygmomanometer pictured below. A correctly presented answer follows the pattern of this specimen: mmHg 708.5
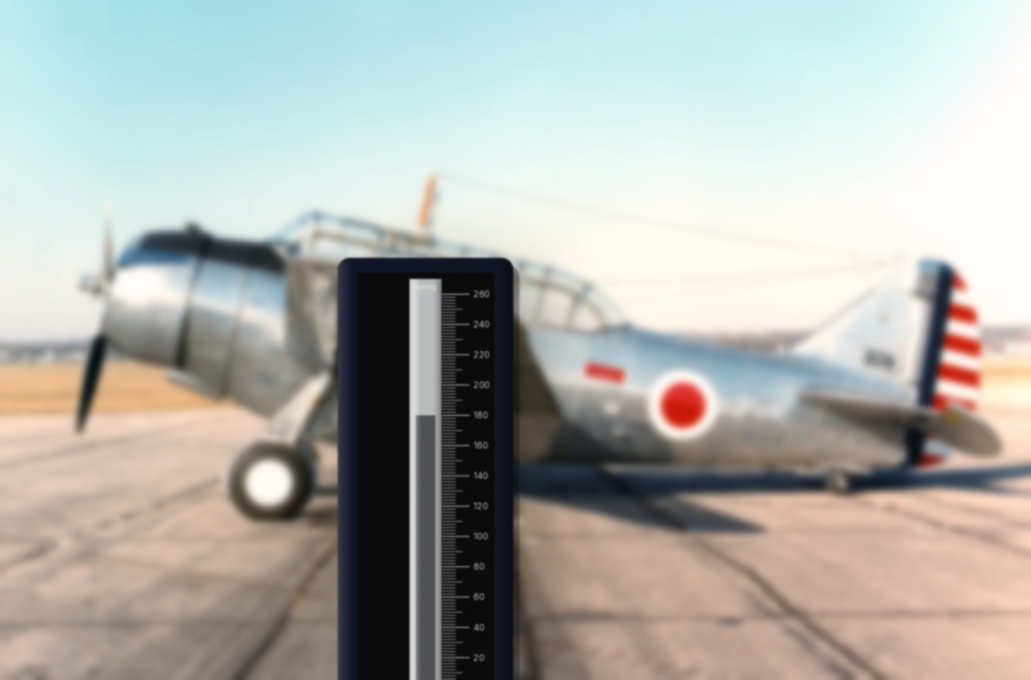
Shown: mmHg 180
